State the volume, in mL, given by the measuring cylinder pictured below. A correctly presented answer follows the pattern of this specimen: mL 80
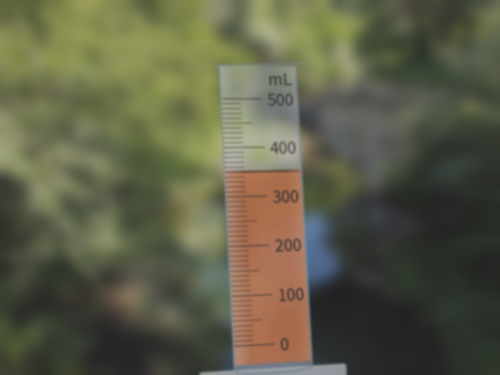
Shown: mL 350
